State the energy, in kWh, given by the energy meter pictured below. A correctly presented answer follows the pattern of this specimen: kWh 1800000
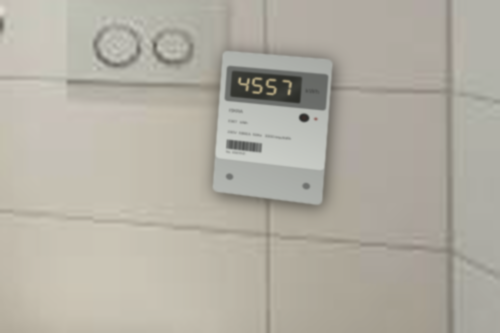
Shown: kWh 4557
